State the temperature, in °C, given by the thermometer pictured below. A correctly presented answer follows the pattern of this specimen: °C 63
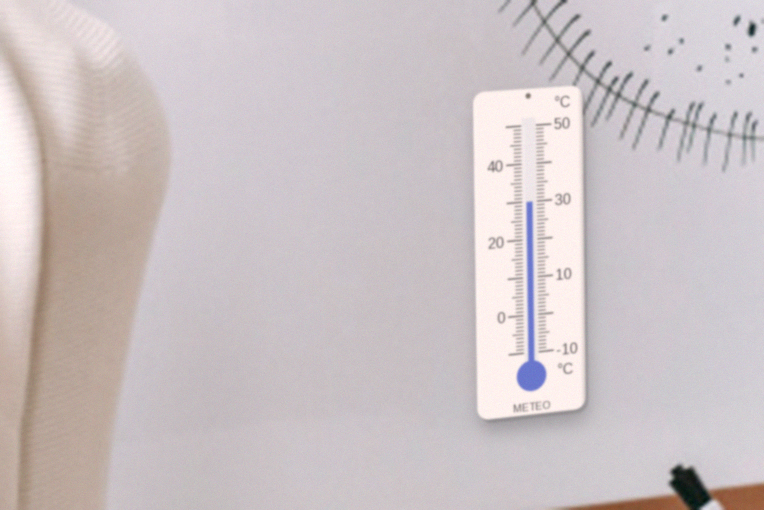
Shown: °C 30
